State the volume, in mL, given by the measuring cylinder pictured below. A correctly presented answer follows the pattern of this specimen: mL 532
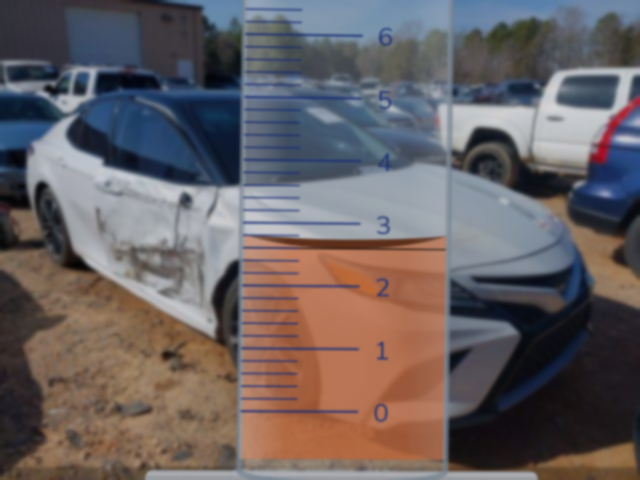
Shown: mL 2.6
